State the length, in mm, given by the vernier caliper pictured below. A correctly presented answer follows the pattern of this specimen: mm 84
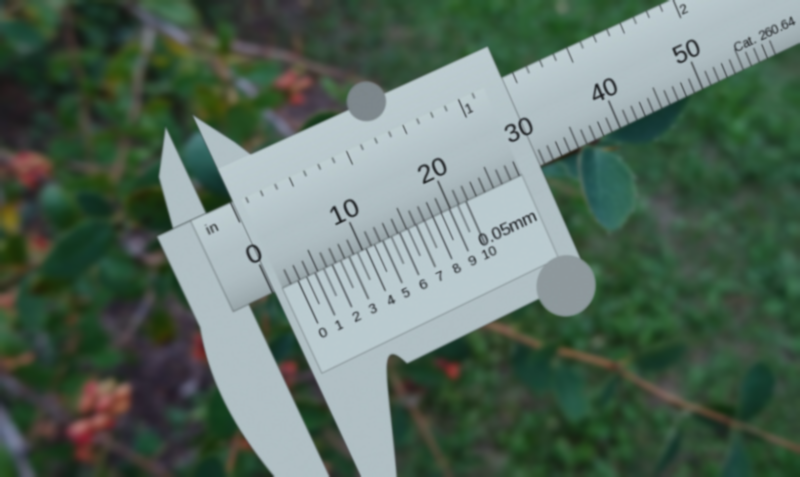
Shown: mm 2.8
